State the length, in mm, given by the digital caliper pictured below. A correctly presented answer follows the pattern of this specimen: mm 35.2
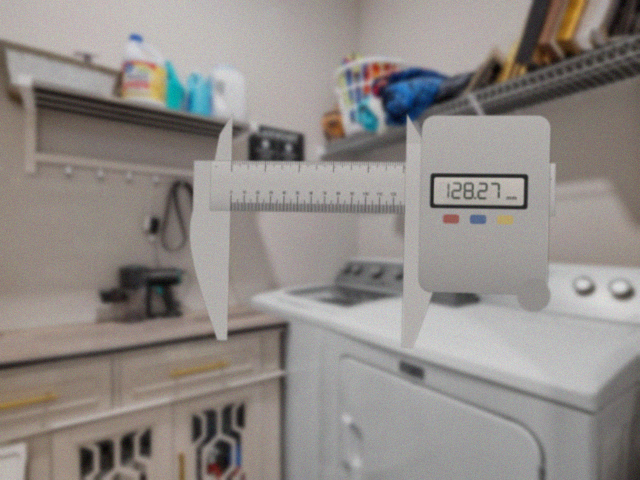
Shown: mm 128.27
